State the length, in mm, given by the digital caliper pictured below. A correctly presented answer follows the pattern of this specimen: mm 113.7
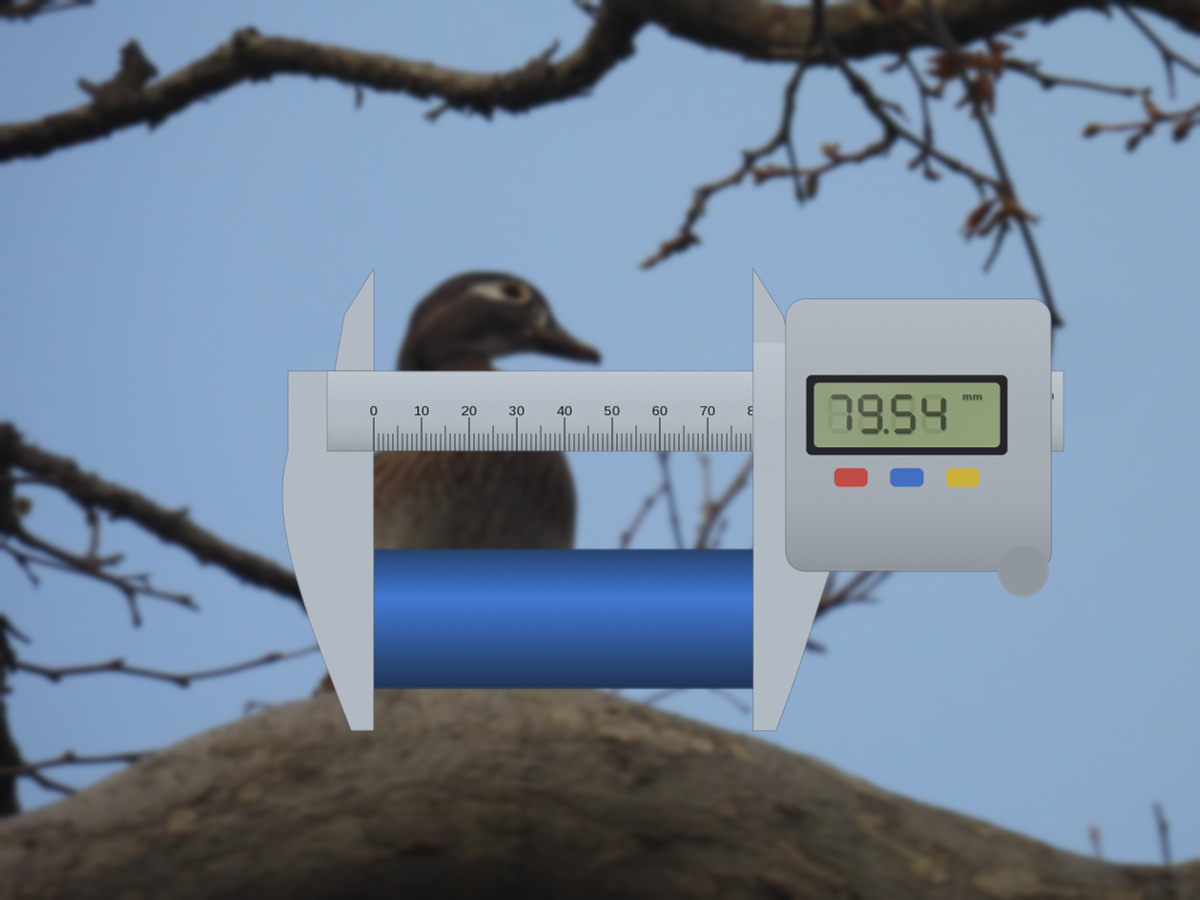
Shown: mm 79.54
